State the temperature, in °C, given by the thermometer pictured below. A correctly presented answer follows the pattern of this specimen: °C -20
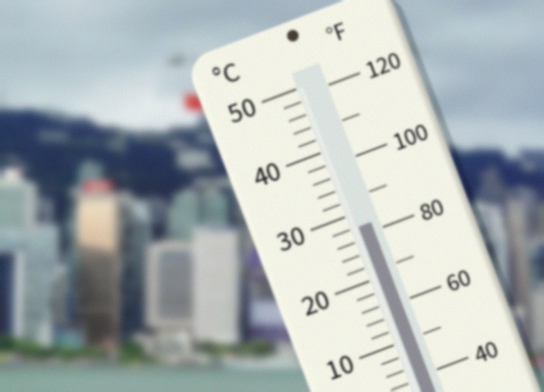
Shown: °C 28
